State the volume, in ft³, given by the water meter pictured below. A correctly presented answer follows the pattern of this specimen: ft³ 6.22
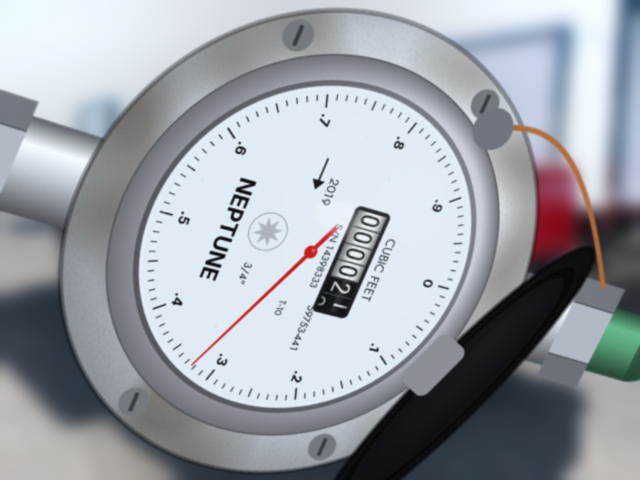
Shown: ft³ 21.32
